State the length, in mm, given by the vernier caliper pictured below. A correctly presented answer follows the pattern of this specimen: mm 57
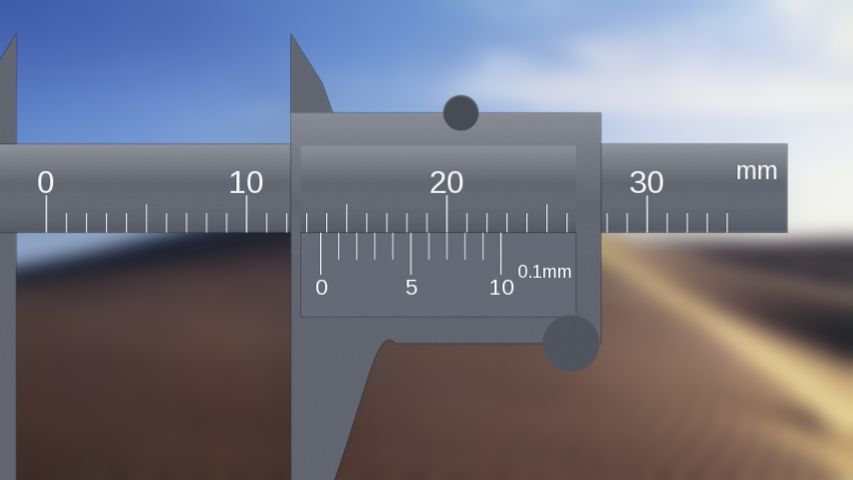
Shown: mm 13.7
